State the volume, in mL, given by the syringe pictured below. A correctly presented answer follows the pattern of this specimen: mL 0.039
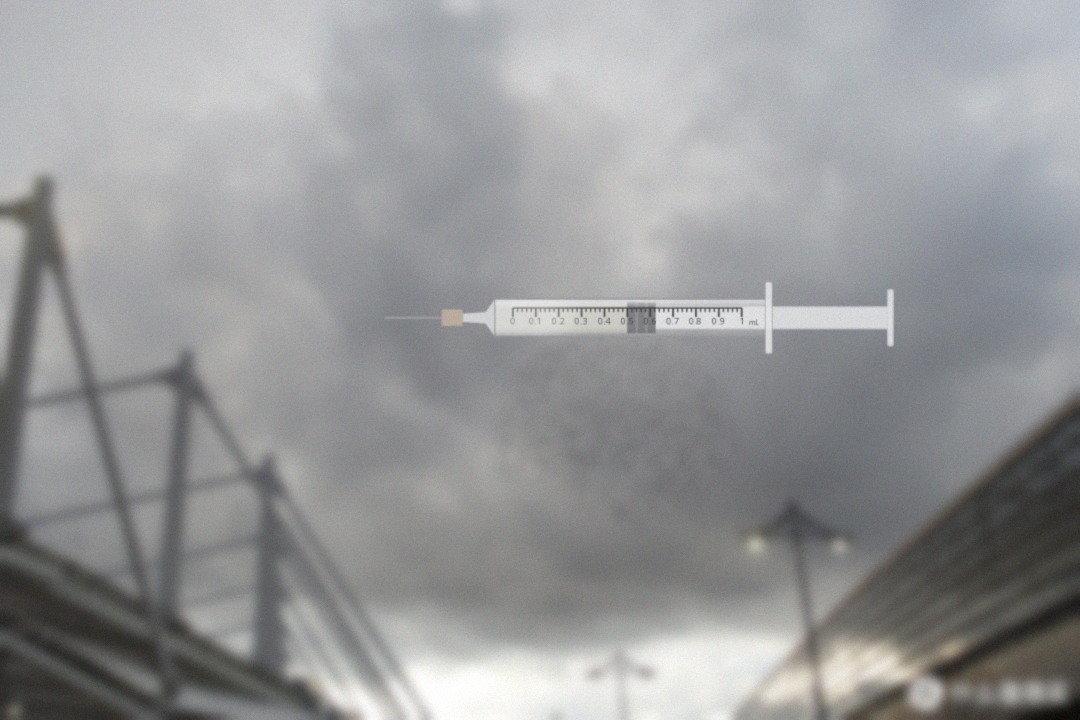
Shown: mL 0.5
